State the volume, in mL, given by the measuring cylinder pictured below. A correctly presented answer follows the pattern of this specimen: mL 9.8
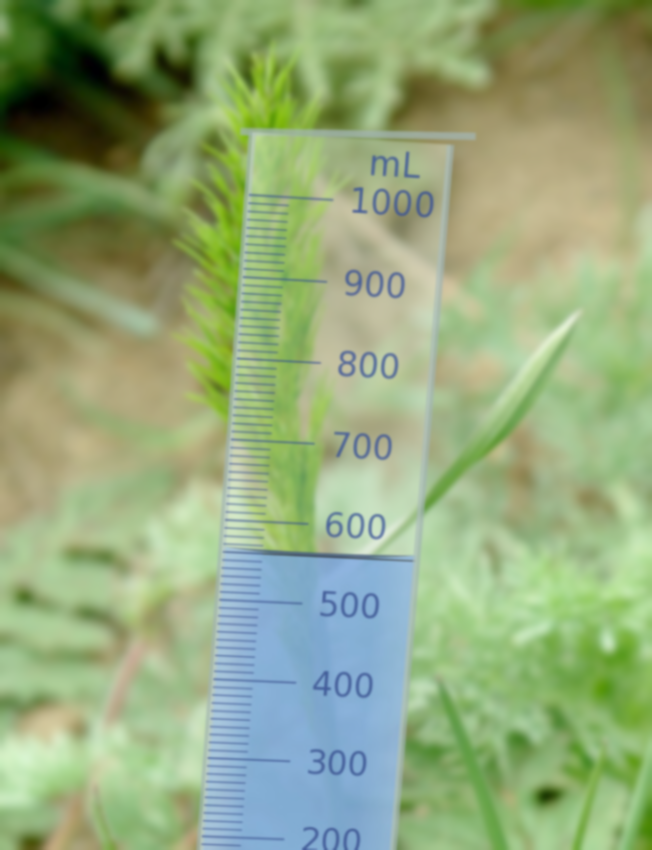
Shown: mL 560
